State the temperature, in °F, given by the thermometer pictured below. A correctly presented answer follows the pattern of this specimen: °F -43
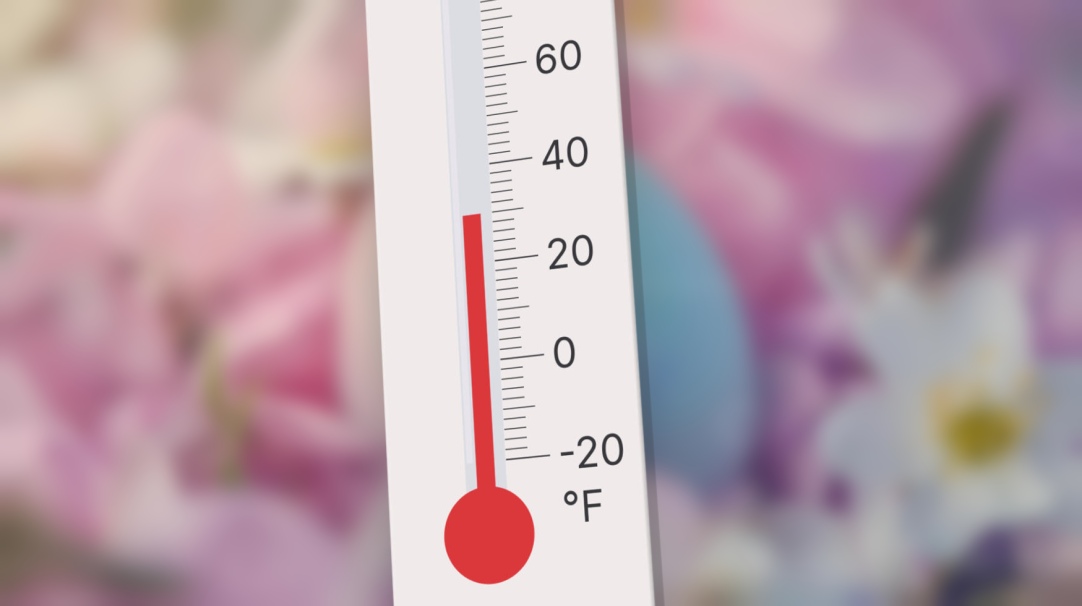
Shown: °F 30
